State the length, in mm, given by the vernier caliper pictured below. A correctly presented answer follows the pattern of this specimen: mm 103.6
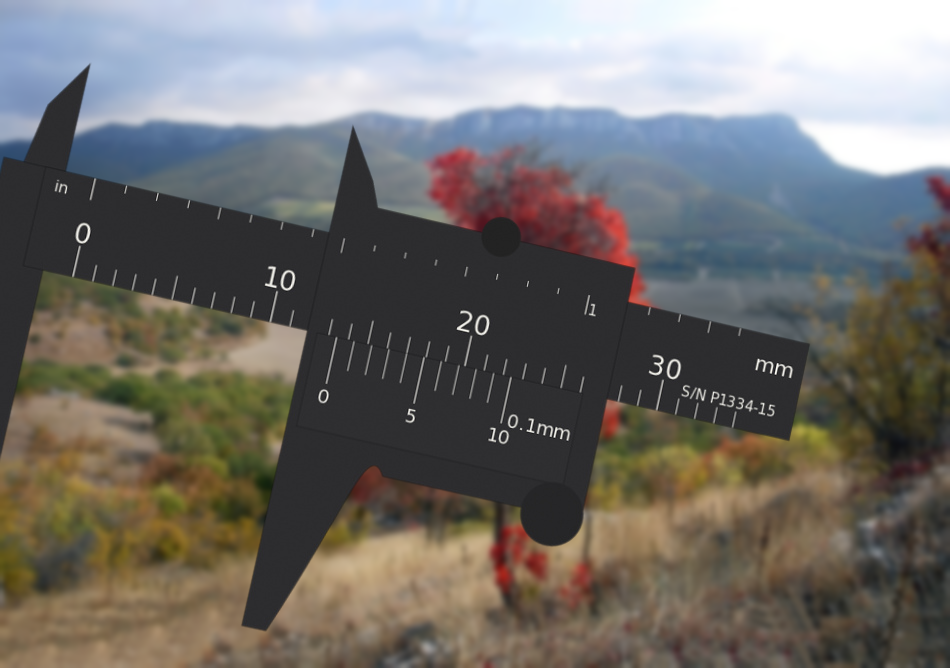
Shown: mm 13.4
